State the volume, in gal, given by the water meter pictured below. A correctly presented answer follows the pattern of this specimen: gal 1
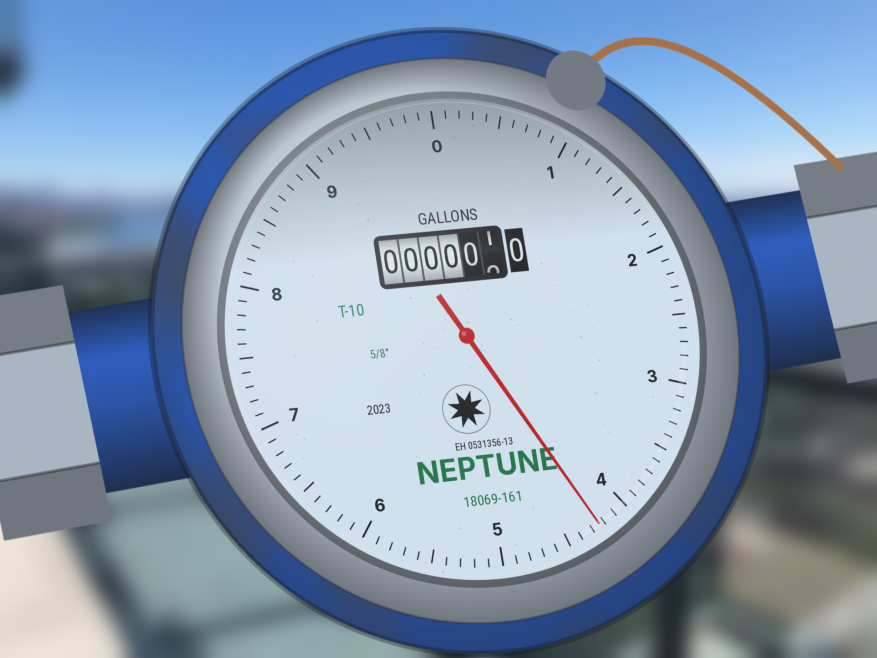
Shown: gal 14.2
